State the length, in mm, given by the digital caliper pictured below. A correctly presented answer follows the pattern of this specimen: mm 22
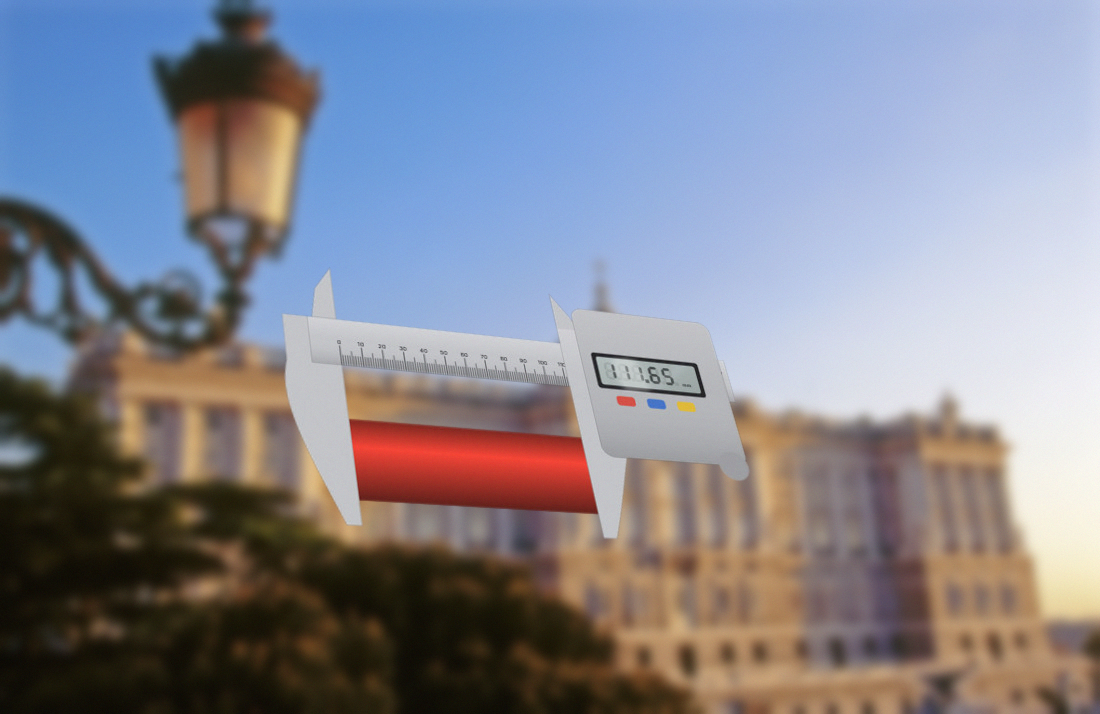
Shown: mm 111.65
